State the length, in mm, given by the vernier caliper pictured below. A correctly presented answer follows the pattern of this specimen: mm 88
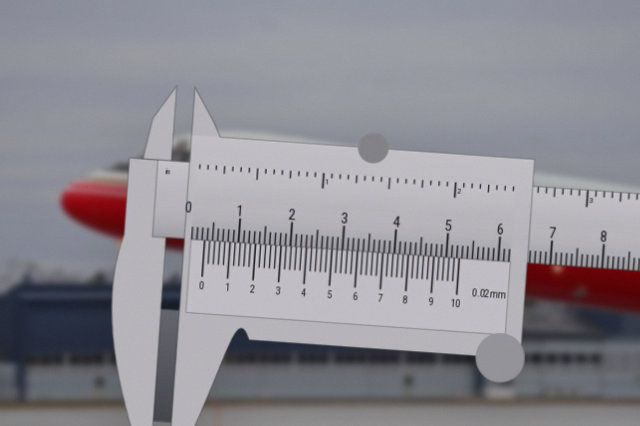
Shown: mm 3.5
